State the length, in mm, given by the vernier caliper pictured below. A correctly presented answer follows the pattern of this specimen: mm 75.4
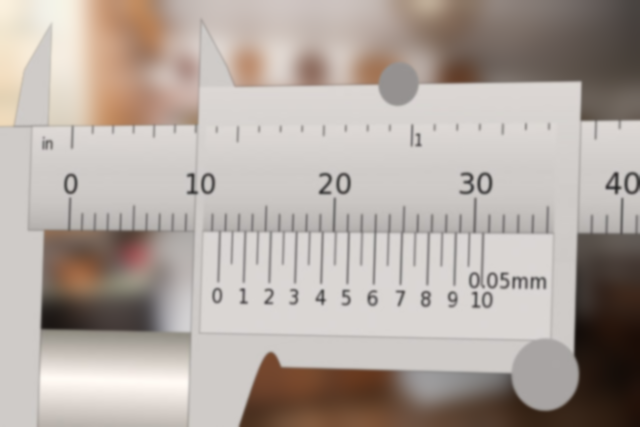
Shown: mm 11.6
